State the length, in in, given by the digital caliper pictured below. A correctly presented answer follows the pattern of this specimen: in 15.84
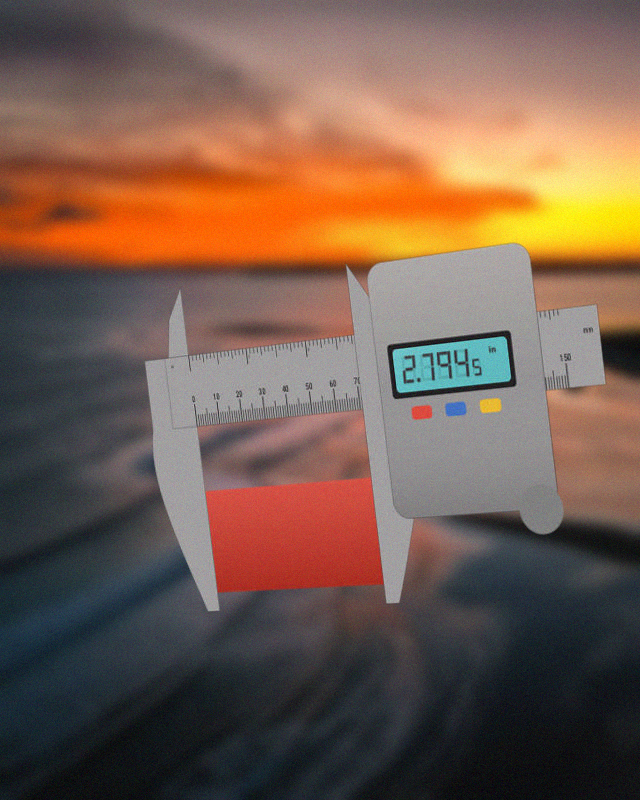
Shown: in 2.7945
